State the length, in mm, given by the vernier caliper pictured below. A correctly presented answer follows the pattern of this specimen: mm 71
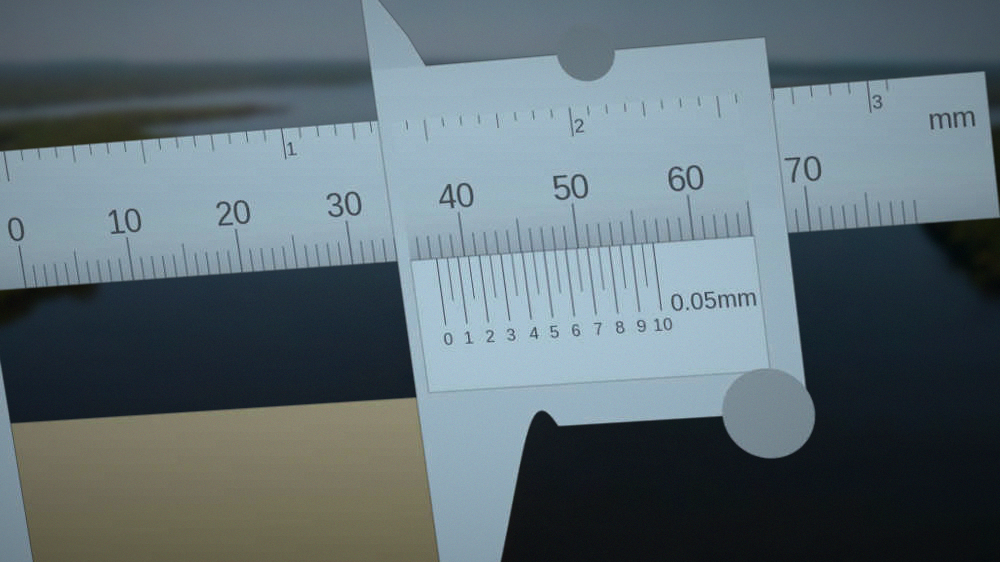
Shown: mm 37.5
